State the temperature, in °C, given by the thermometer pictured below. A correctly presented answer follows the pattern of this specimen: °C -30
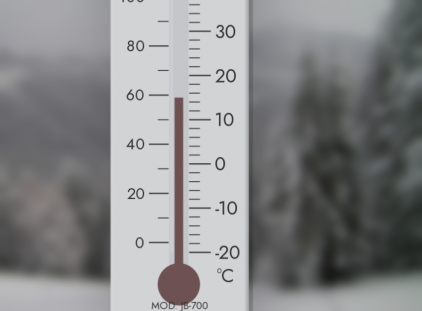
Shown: °C 15
